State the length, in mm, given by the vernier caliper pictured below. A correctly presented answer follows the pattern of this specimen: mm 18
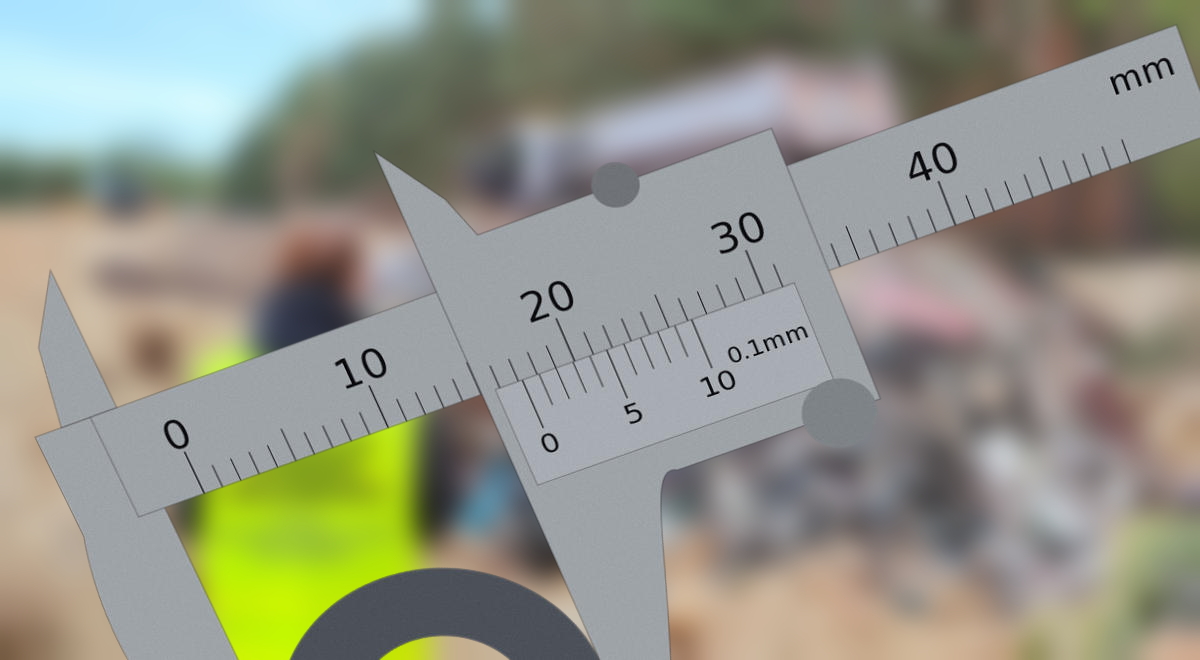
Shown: mm 17.2
